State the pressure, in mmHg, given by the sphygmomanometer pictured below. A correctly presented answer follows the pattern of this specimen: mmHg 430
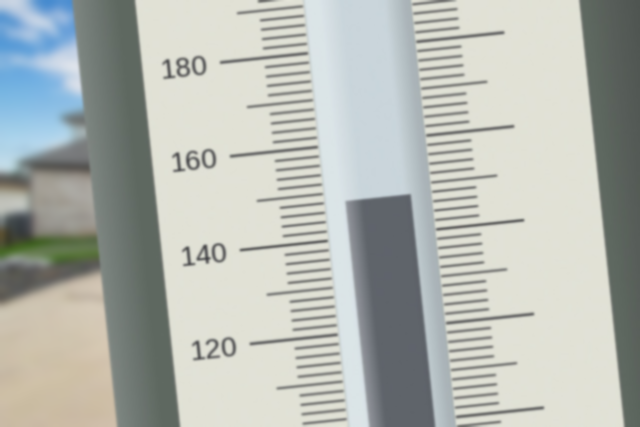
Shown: mmHg 148
